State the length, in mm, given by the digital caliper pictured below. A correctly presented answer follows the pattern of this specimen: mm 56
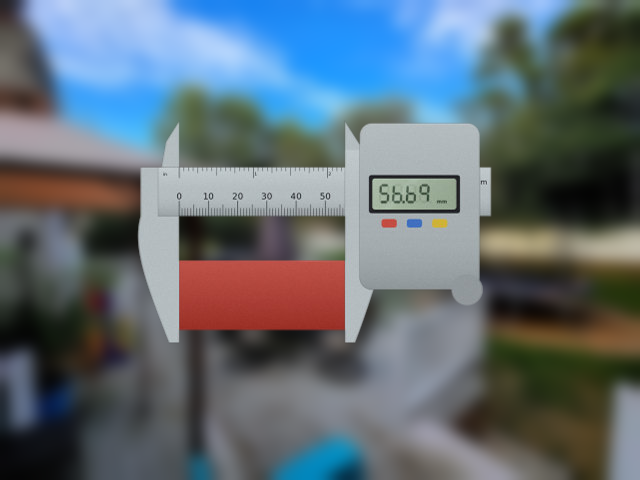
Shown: mm 56.69
